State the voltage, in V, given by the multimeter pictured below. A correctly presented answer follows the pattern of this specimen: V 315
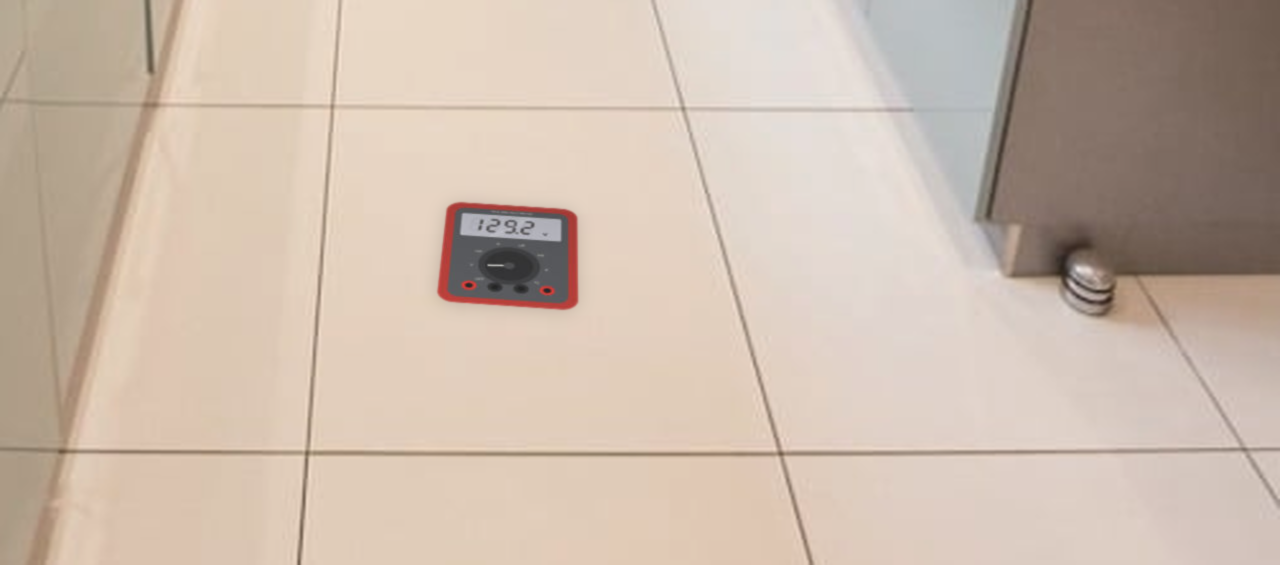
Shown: V 129.2
